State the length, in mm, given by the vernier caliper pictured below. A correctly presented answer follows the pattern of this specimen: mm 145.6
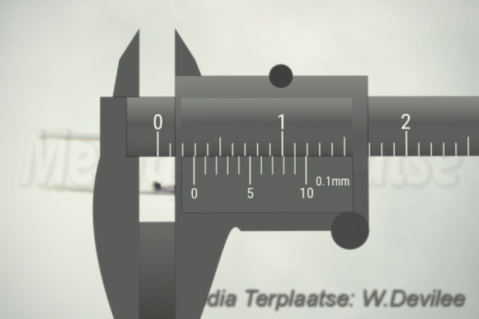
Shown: mm 2.9
